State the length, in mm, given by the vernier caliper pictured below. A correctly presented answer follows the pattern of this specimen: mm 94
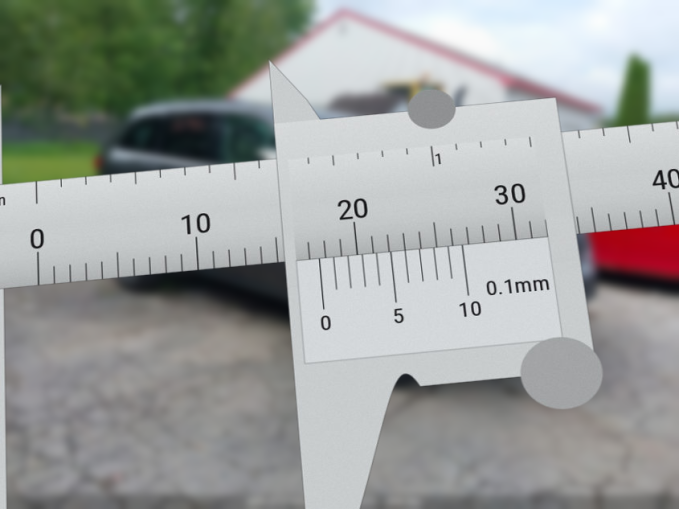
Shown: mm 17.6
